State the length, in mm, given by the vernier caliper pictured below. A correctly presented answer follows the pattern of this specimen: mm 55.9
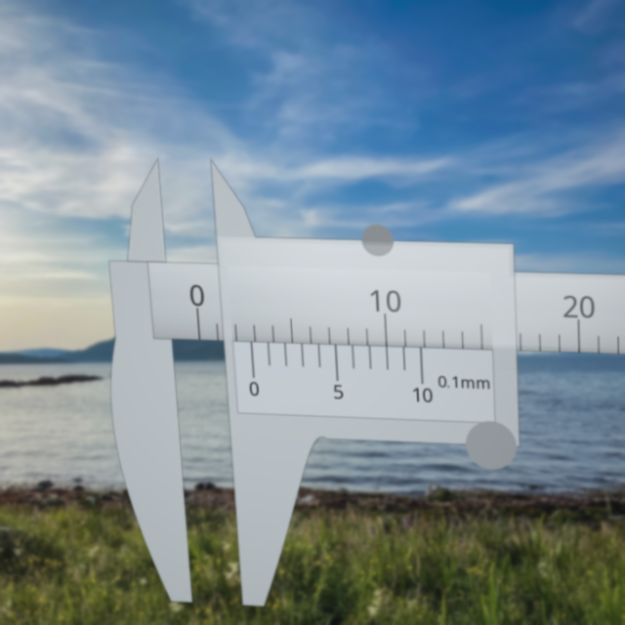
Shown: mm 2.8
